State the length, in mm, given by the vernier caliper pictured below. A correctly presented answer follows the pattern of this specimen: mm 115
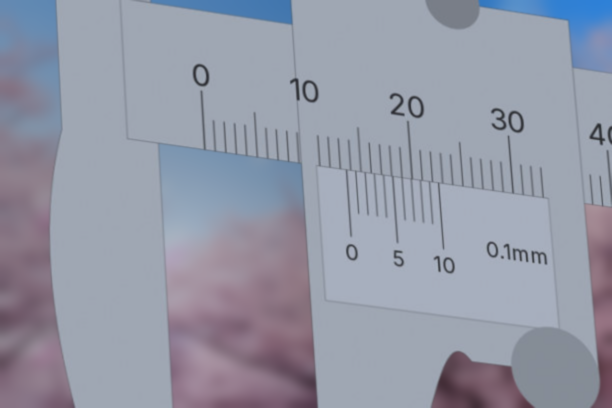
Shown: mm 13.6
